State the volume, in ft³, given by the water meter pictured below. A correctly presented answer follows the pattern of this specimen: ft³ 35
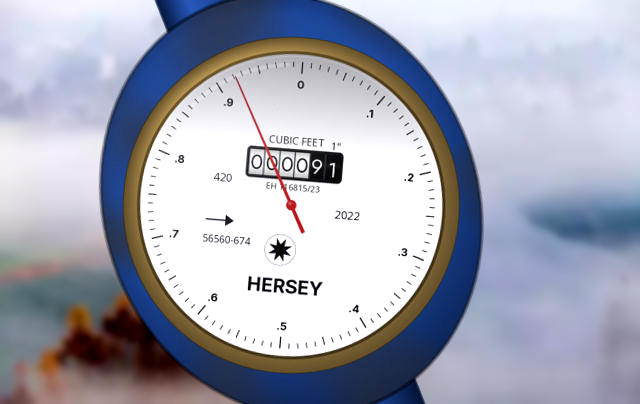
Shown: ft³ 90.92
